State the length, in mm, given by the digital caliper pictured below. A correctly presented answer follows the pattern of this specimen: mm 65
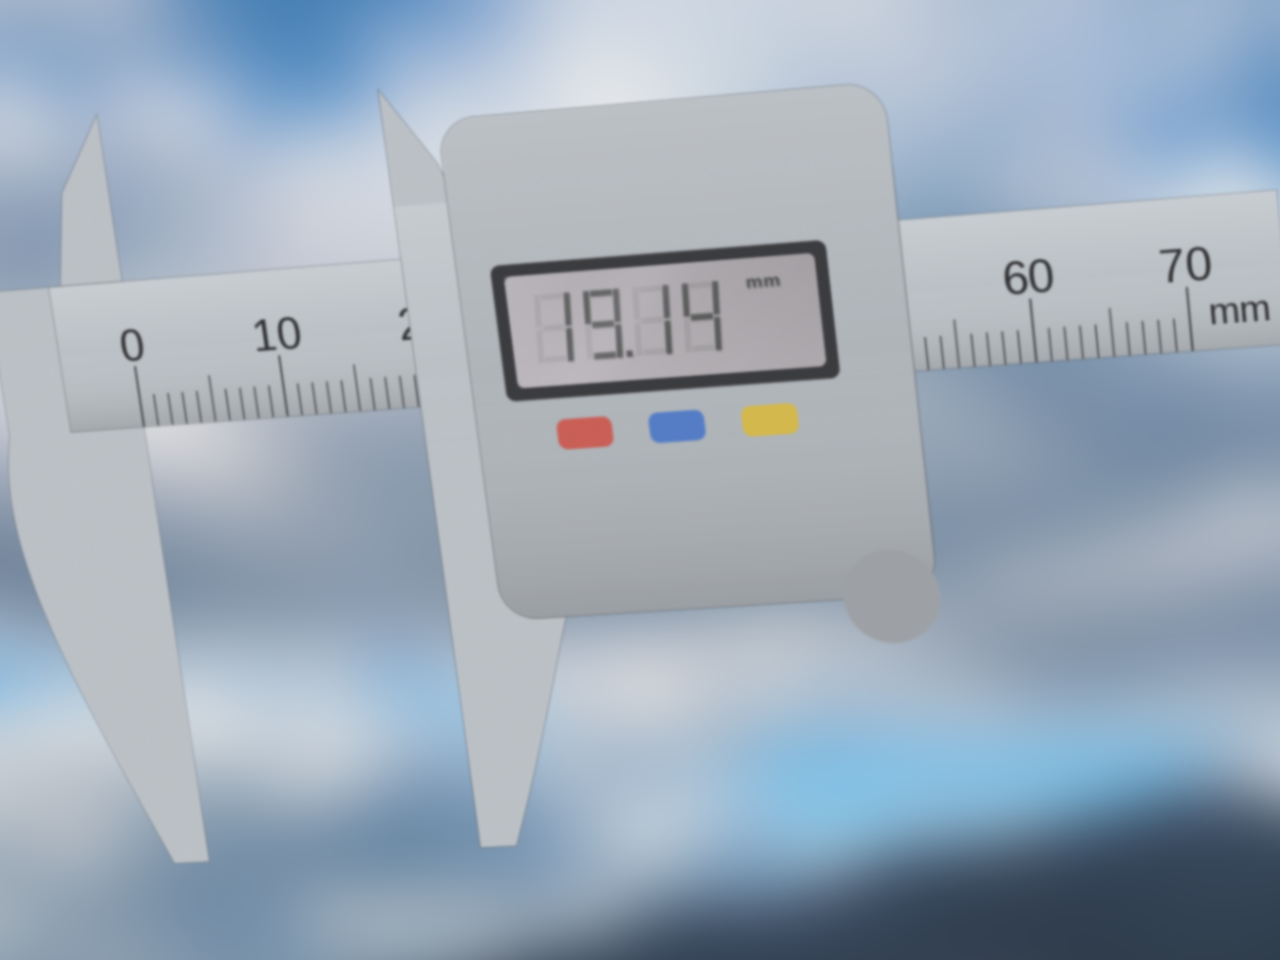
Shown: mm 19.14
